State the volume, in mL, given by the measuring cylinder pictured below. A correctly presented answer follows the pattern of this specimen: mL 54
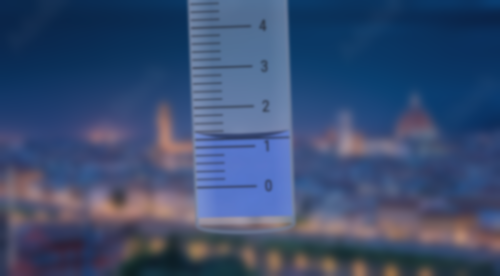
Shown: mL 1.2
